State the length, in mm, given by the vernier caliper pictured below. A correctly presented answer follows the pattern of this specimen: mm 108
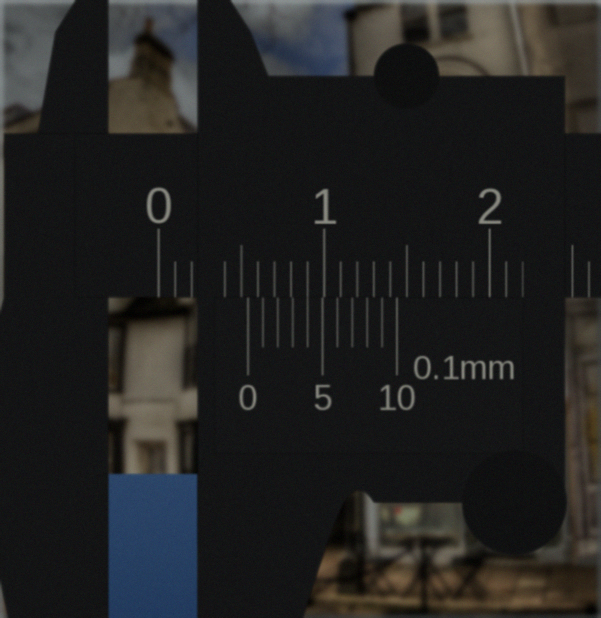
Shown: mm 5.4
